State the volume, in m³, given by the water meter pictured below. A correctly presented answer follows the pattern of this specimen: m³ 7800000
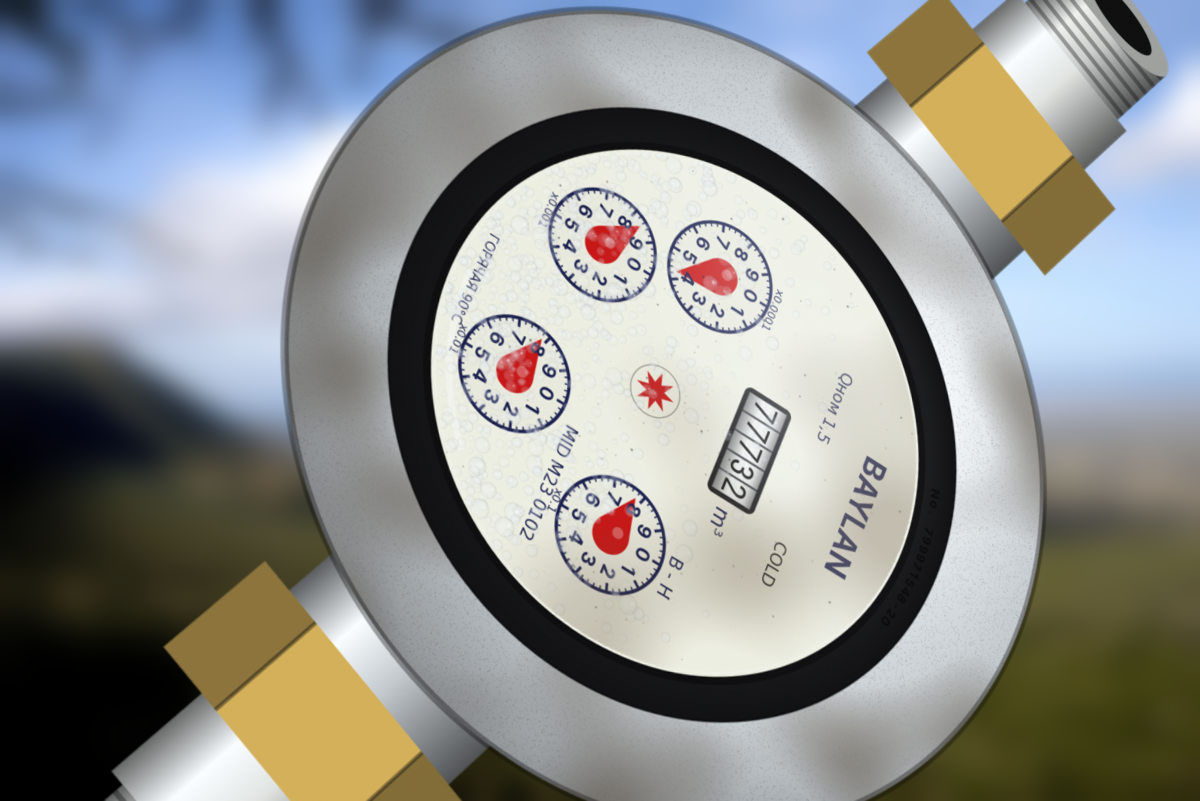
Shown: m³ 77732.7784
